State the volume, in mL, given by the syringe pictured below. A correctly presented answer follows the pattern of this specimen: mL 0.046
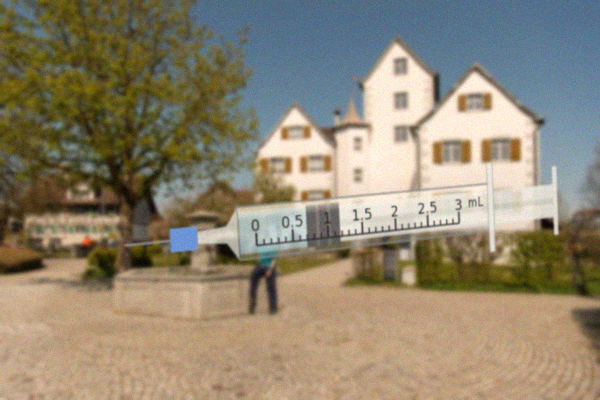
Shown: mL 0.7
